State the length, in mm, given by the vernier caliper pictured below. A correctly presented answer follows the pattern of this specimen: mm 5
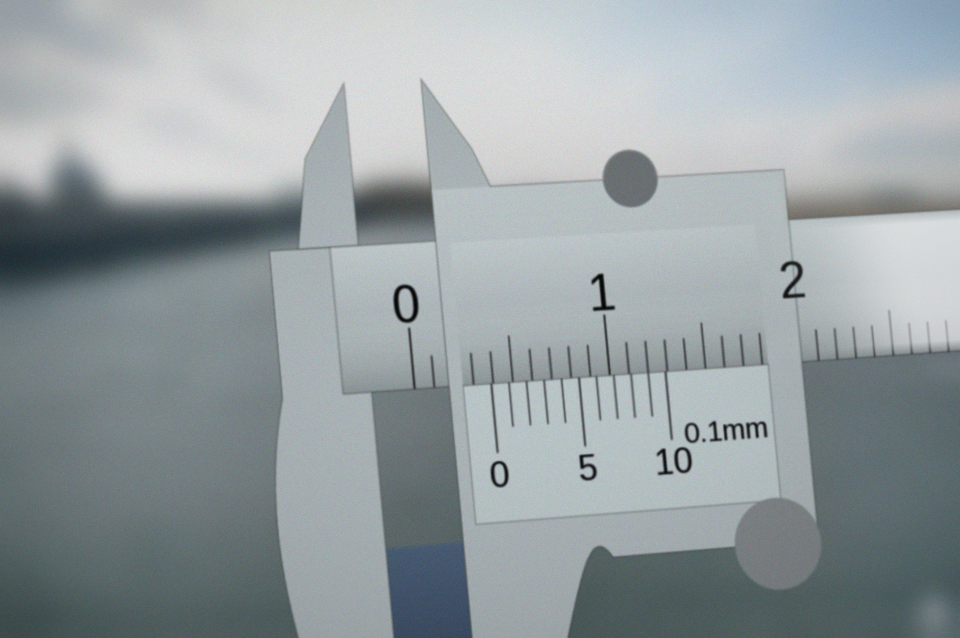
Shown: mm 3.9
